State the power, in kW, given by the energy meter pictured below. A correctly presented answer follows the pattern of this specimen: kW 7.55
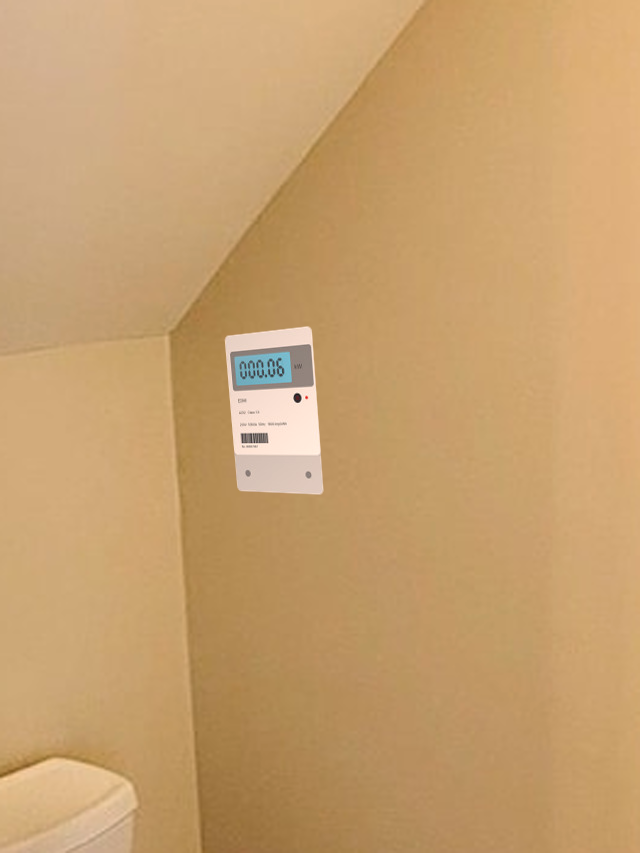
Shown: kW 0.06
